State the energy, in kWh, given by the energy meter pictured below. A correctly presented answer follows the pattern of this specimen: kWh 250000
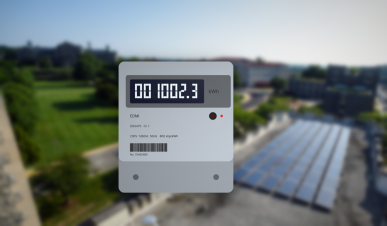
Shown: kWh 1002.3
